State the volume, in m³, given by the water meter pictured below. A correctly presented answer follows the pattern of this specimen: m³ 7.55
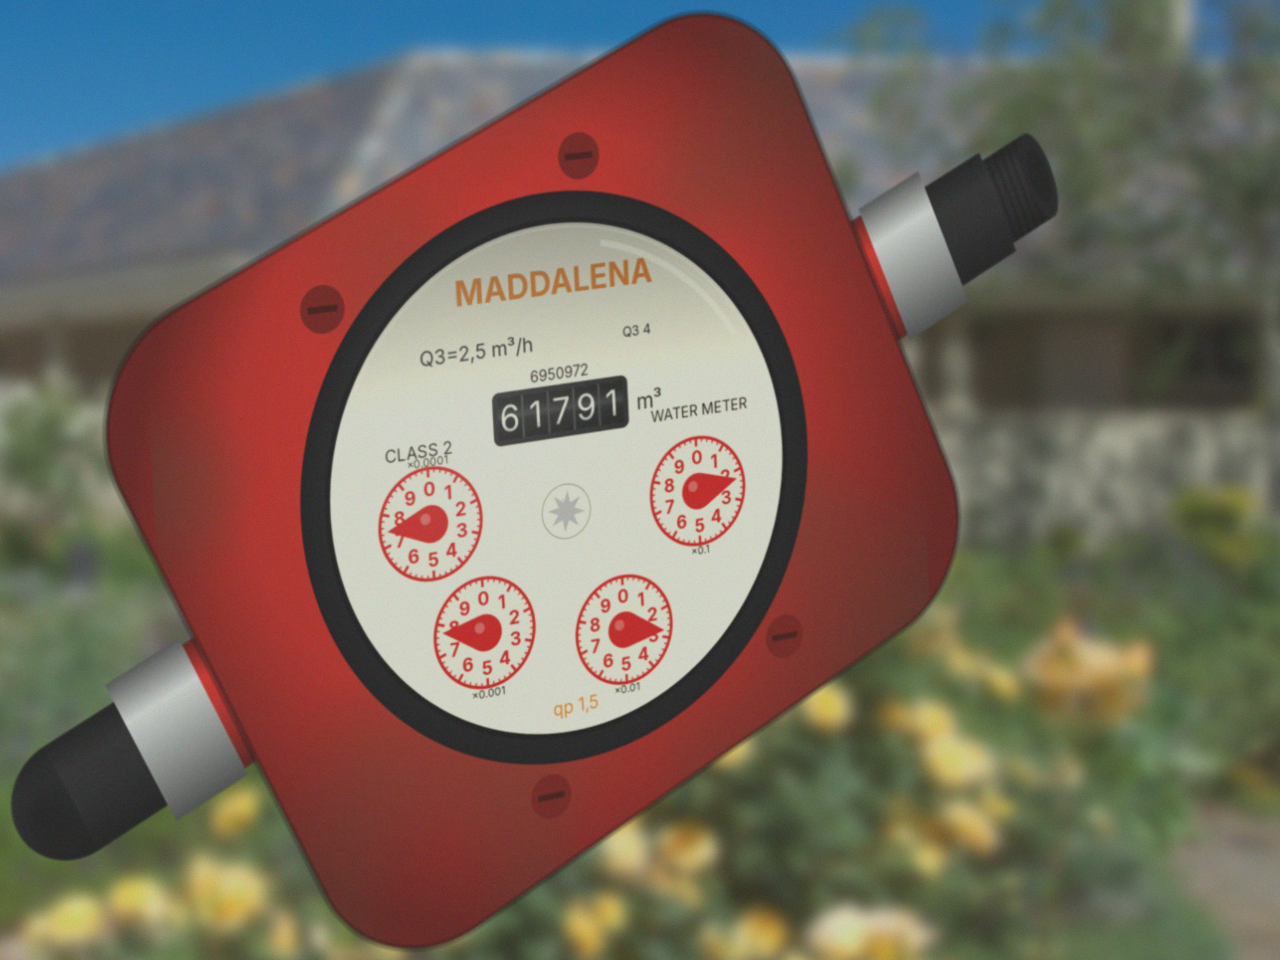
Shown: m³ 61791.2277
